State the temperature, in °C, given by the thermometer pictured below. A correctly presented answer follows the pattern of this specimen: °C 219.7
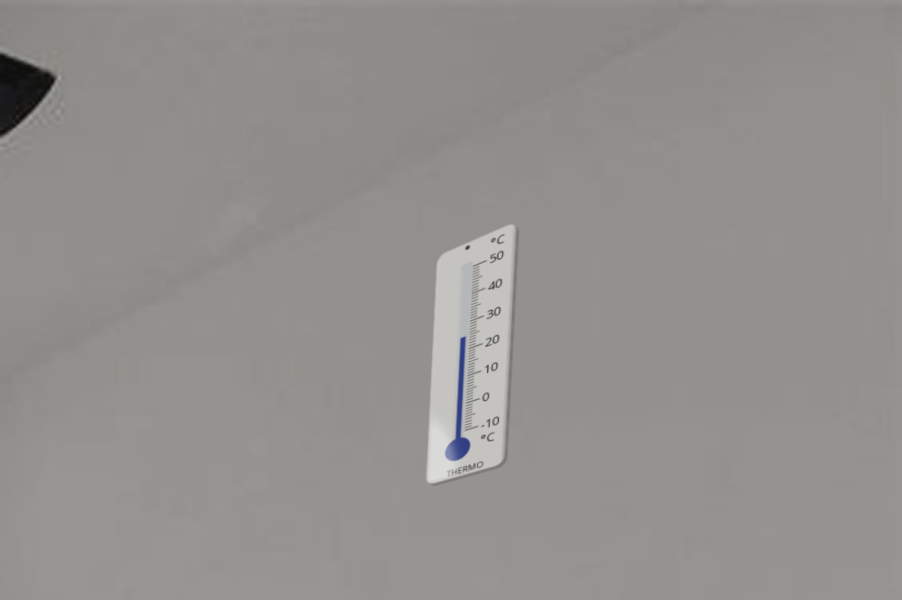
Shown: °C 25
